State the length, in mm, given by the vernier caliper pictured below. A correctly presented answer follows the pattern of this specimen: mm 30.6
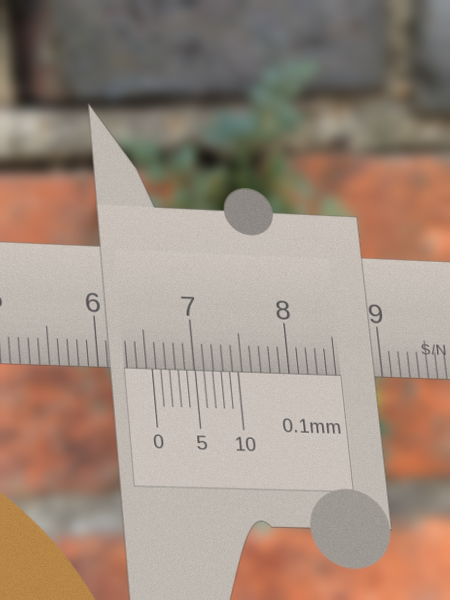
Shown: mm 65.6
